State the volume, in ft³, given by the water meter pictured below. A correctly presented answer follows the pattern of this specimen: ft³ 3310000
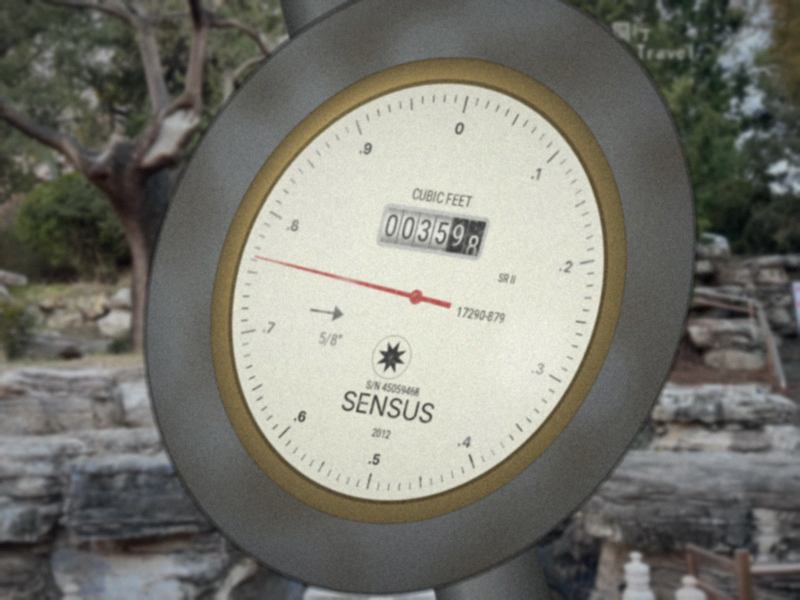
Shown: ft³ 3597.76
